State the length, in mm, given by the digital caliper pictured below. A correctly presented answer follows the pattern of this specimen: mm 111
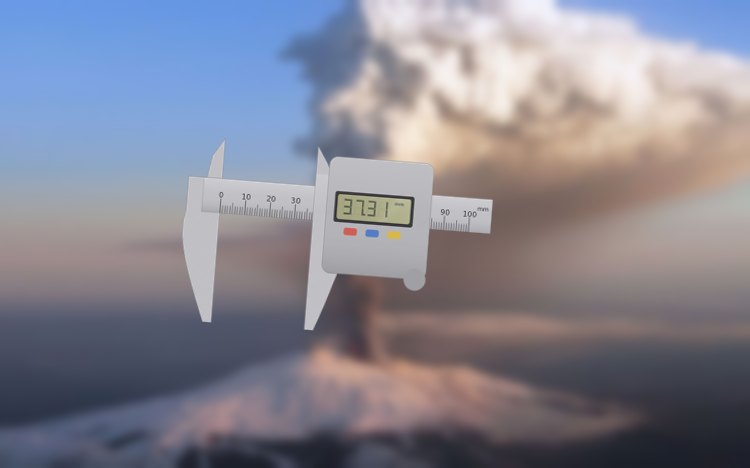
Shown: mm 37.31
